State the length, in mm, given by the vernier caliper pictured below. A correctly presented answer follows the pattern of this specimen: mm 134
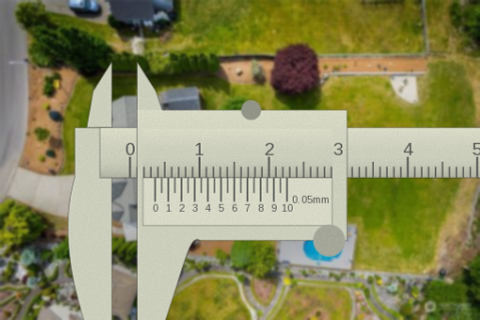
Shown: mm 3.6
